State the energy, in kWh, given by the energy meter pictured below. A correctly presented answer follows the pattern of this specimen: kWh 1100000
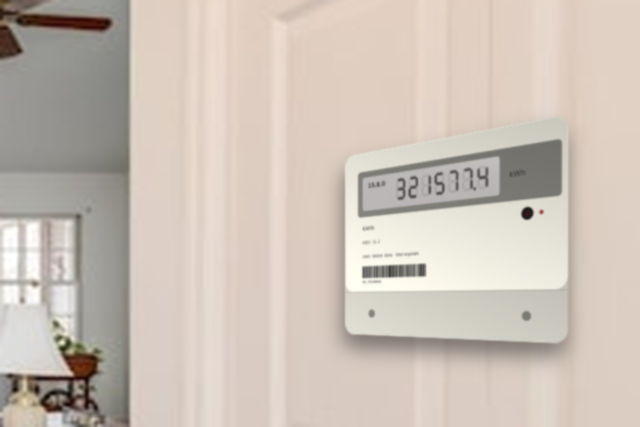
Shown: kWh 321577.4
